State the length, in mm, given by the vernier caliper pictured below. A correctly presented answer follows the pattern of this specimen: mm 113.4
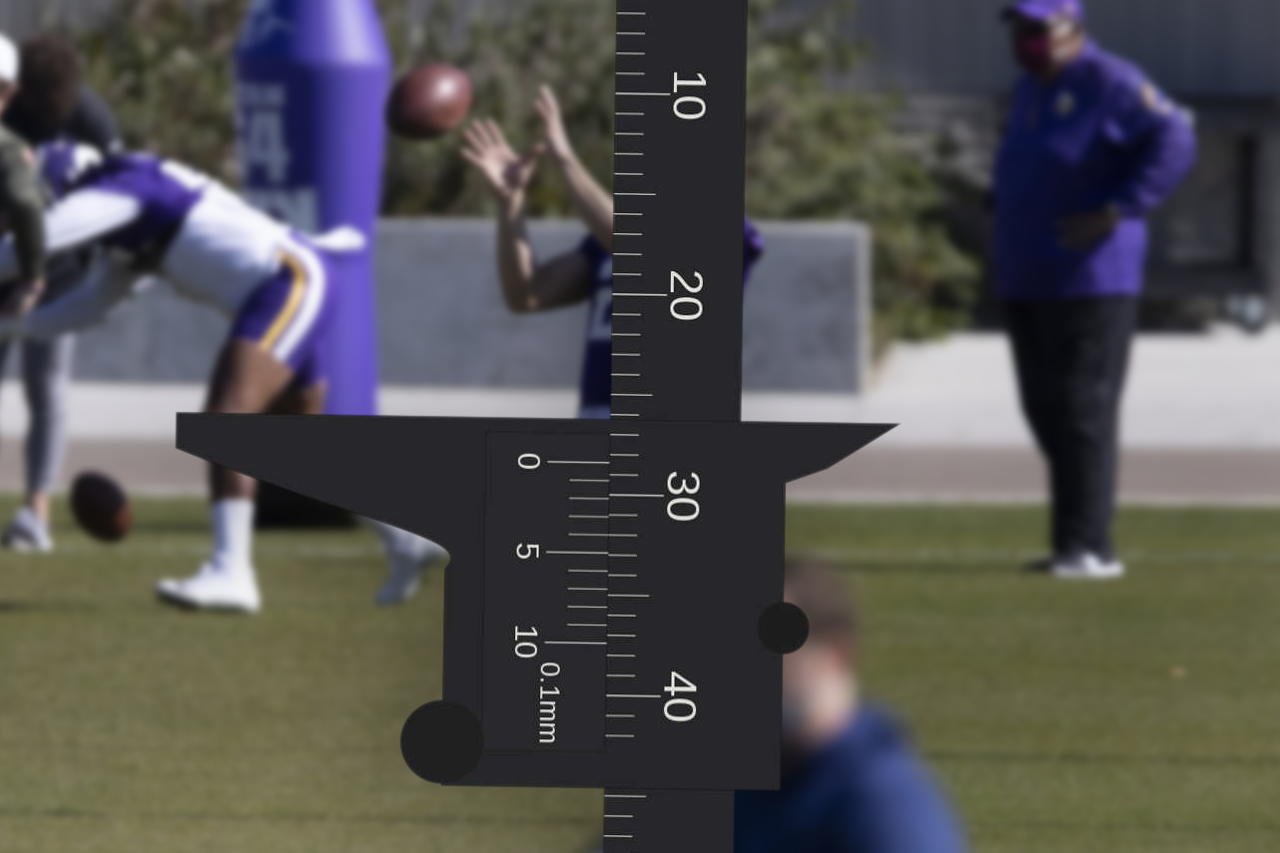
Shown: mm 28.4
